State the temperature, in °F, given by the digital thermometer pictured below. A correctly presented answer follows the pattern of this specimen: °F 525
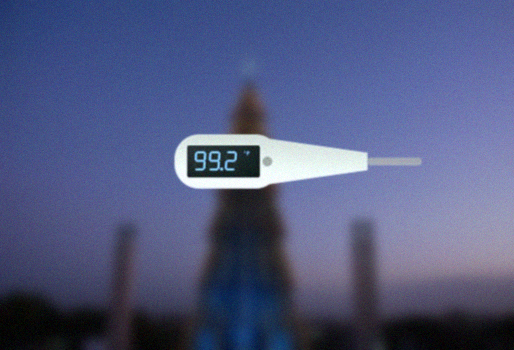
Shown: °F 99.2
